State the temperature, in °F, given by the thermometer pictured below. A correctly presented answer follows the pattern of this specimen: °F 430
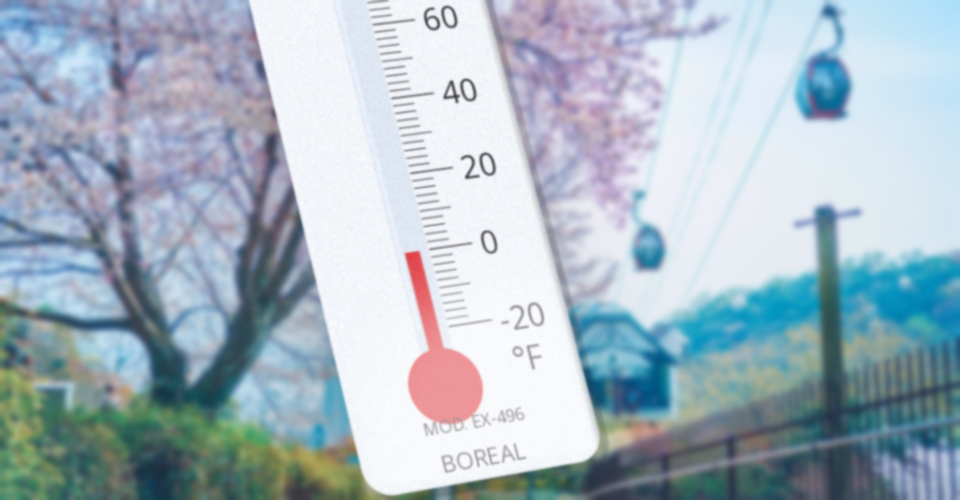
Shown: °F 0
